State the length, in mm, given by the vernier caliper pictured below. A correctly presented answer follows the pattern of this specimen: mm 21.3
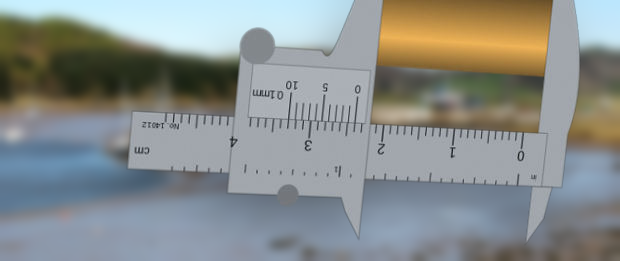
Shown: mm 24.0
